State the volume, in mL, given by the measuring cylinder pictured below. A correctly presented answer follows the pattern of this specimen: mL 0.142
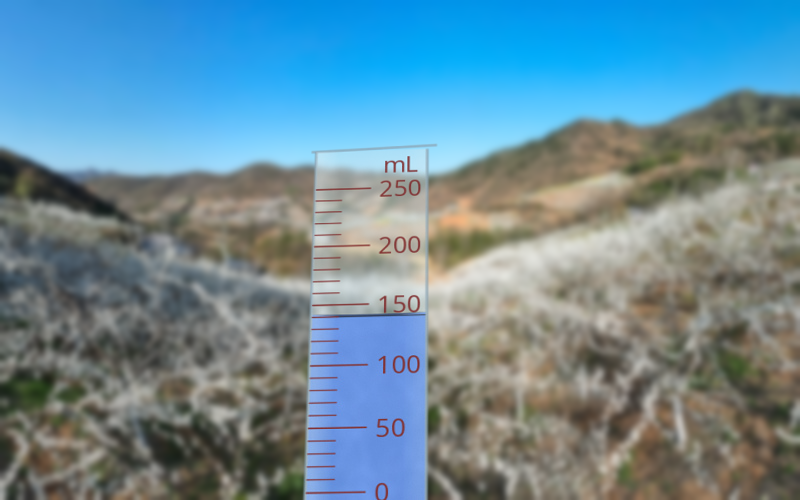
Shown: mL 140
